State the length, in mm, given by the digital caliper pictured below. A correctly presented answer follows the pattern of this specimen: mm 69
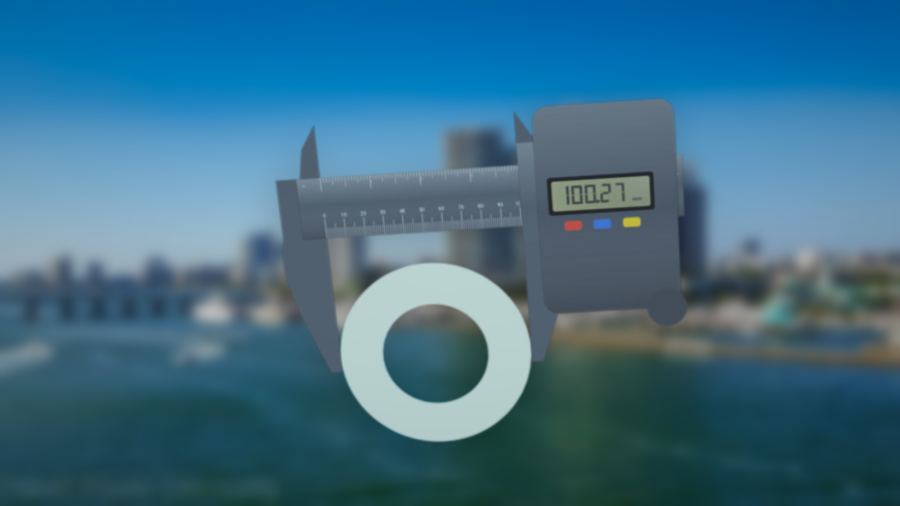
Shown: mm 100.27
